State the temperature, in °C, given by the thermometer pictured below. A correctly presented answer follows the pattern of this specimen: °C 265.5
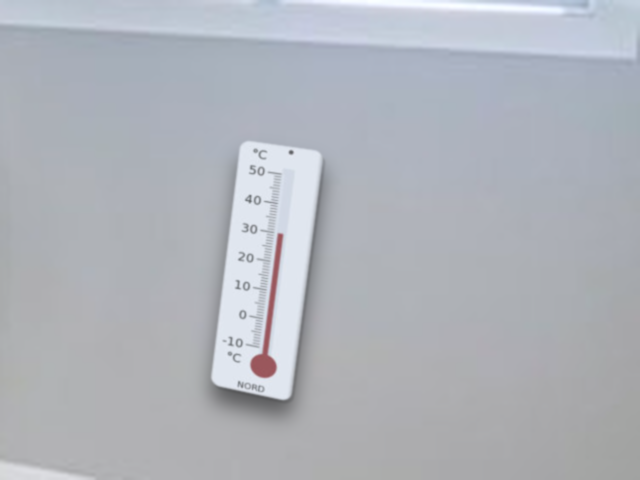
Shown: °C 30
